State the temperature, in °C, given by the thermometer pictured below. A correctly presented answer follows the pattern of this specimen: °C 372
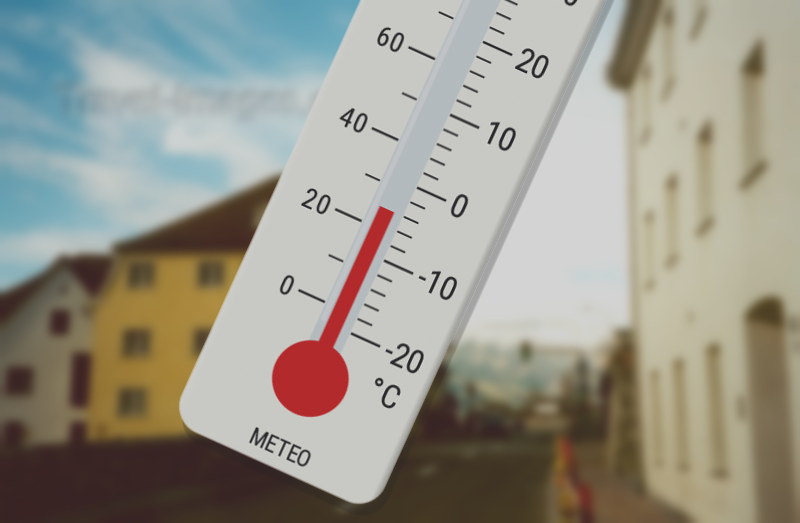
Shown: °C -4
